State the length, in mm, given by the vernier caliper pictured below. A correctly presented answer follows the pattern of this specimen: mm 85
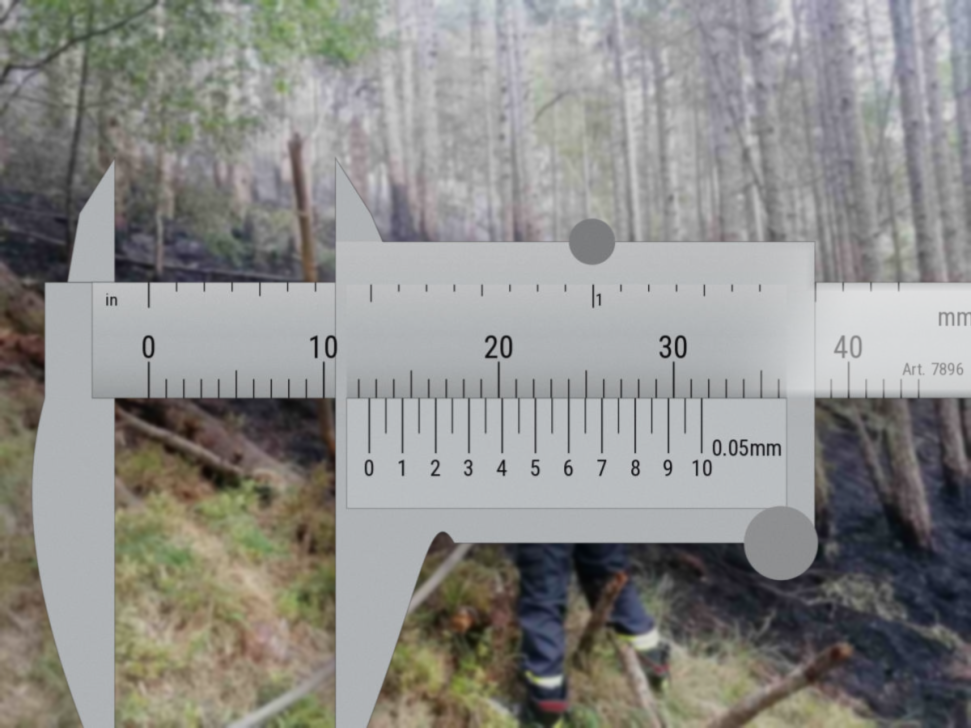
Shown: mm 12.6
